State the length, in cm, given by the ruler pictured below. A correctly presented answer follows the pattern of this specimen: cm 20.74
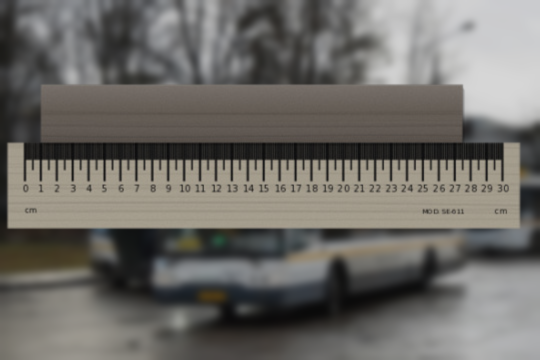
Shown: cm 26.5
